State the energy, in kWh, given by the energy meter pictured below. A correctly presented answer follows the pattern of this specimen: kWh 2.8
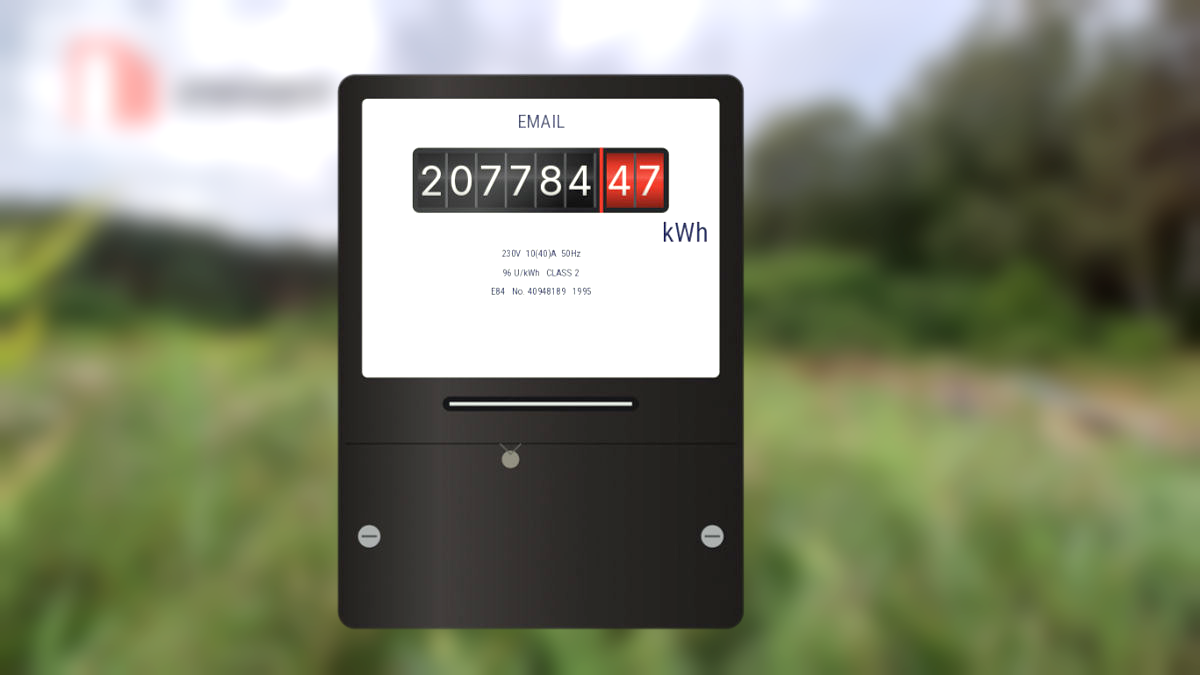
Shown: kWh 207784.47
